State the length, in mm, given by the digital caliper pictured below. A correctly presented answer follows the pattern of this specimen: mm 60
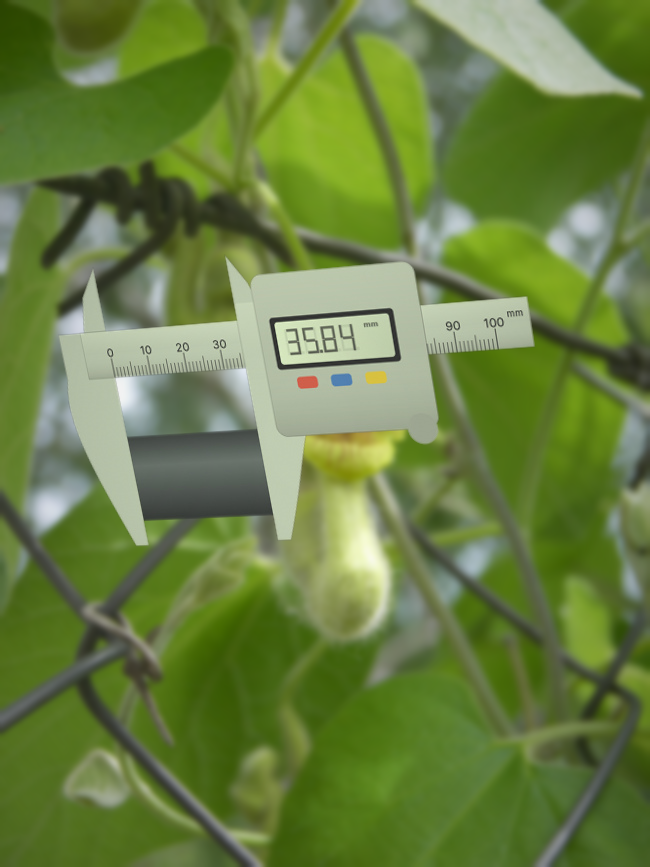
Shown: mm 35.84
